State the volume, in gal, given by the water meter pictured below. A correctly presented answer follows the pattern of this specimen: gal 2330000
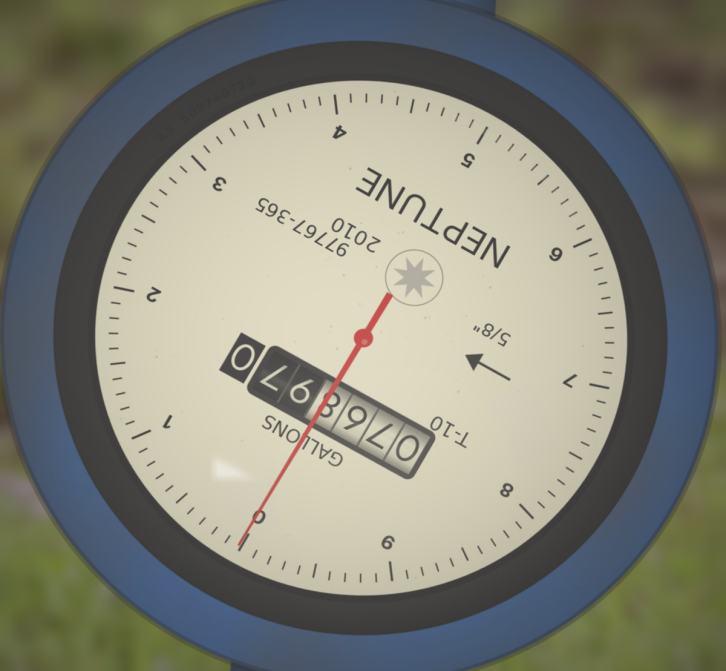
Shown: gal 768970.0
